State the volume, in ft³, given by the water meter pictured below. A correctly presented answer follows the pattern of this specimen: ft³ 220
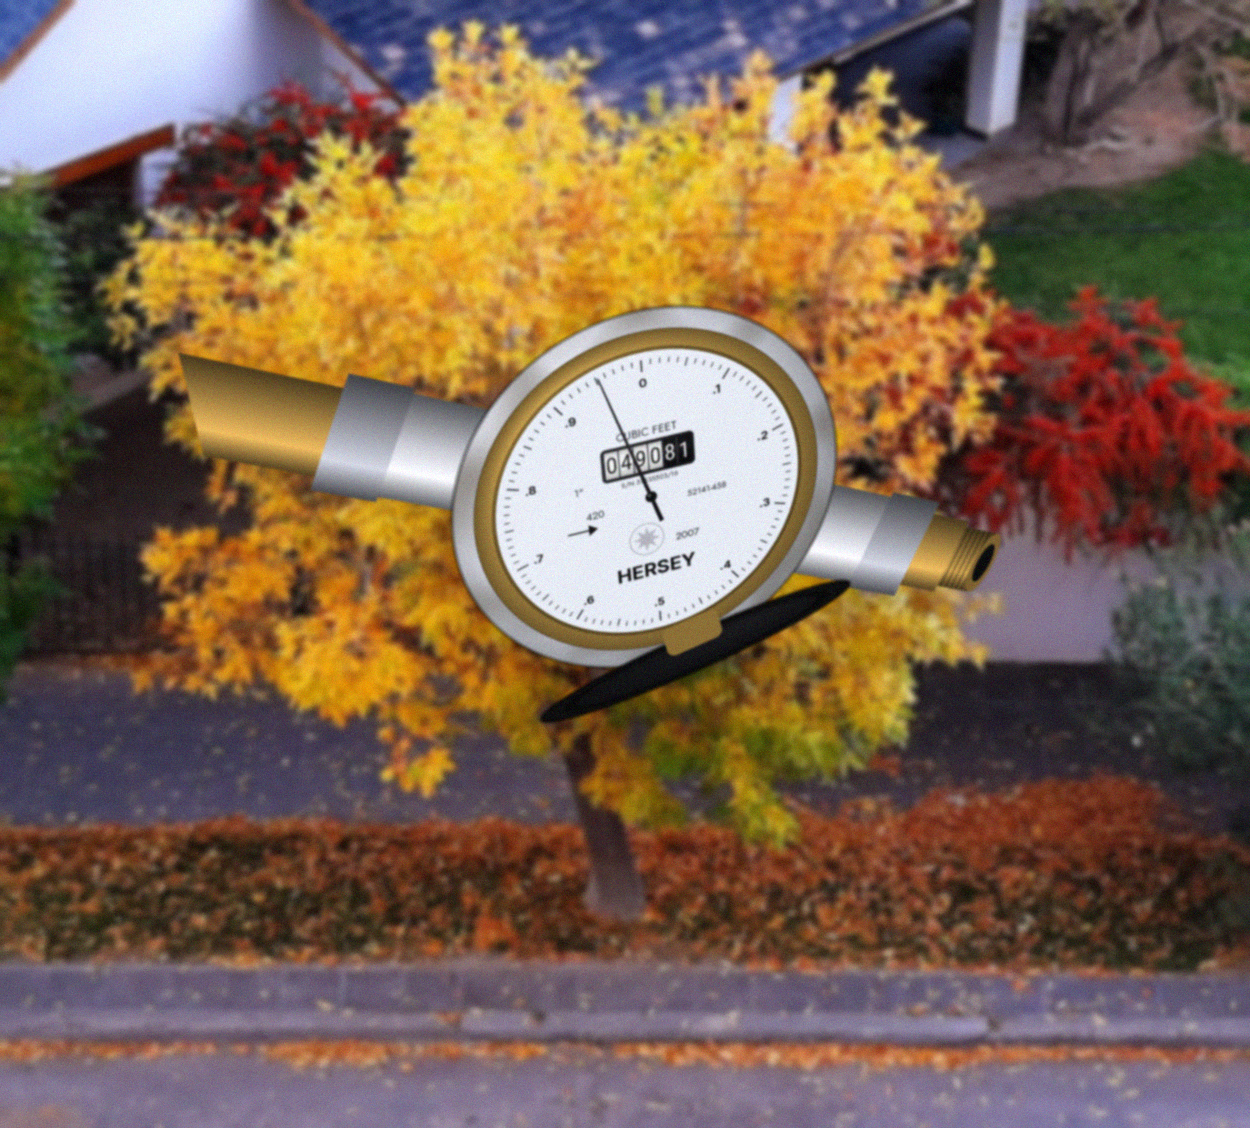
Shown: ft³ 49080.95
